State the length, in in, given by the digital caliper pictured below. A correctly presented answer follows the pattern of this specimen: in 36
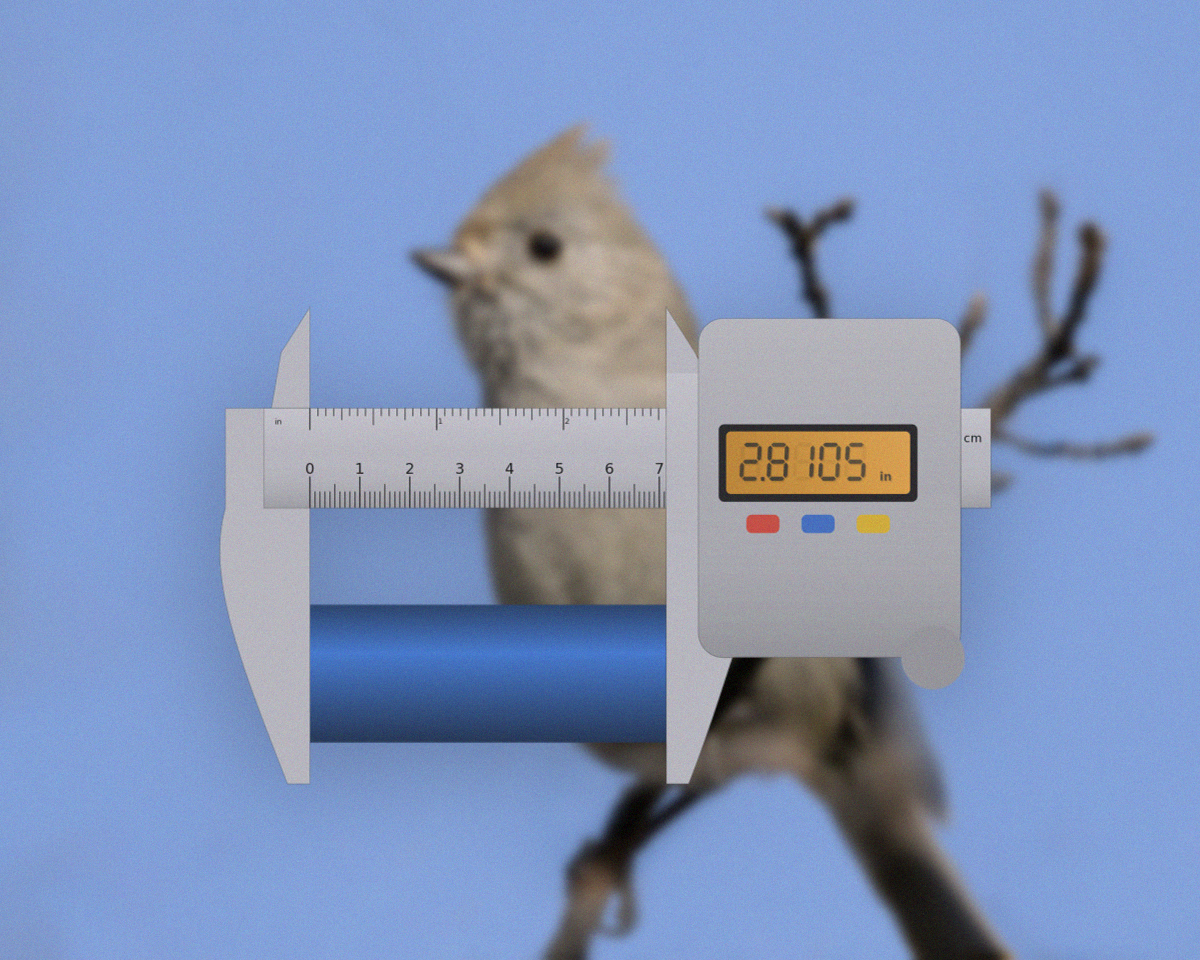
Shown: in 2.8105
